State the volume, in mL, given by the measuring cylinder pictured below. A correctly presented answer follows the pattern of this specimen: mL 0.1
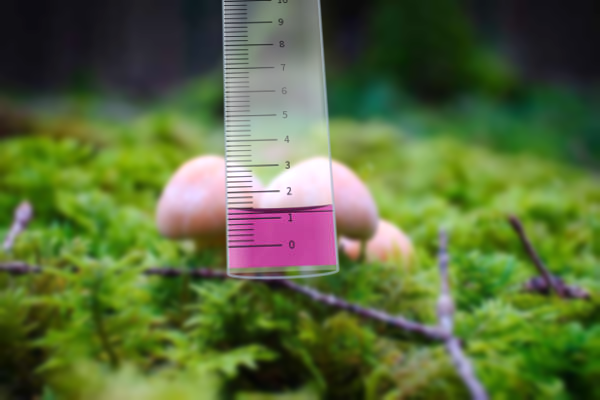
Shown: mL 1.2
